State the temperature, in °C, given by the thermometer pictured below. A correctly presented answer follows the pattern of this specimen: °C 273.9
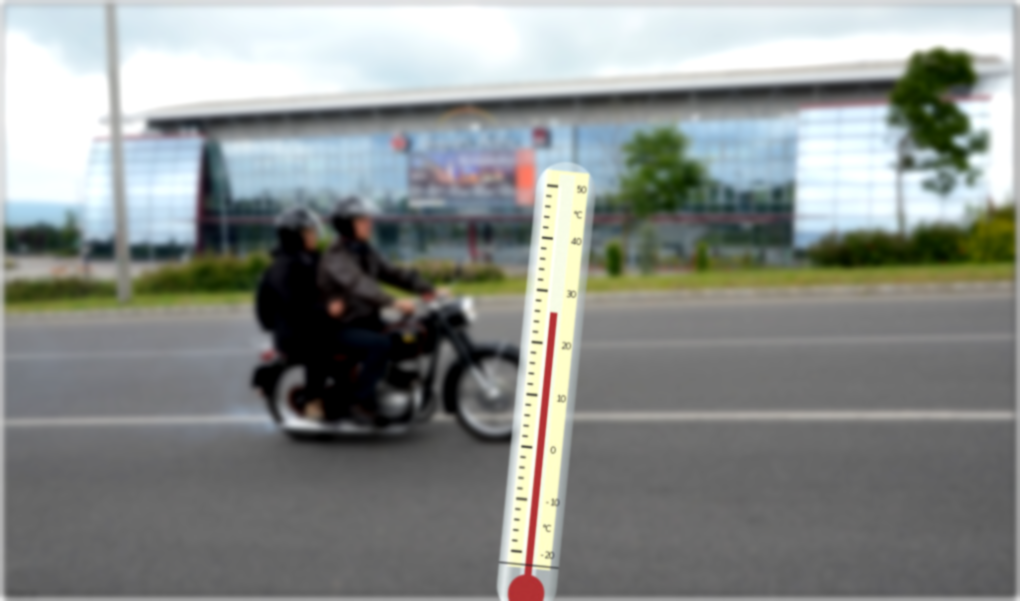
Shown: °C 26
